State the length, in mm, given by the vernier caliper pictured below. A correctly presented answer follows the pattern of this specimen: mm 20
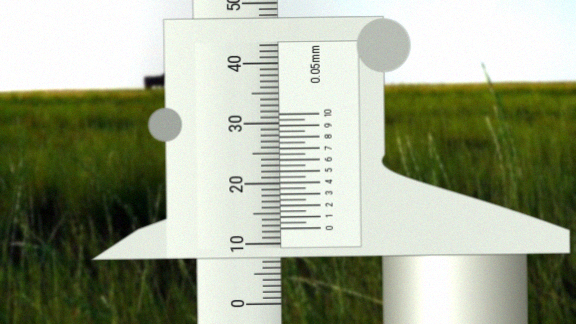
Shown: mm 12.5
